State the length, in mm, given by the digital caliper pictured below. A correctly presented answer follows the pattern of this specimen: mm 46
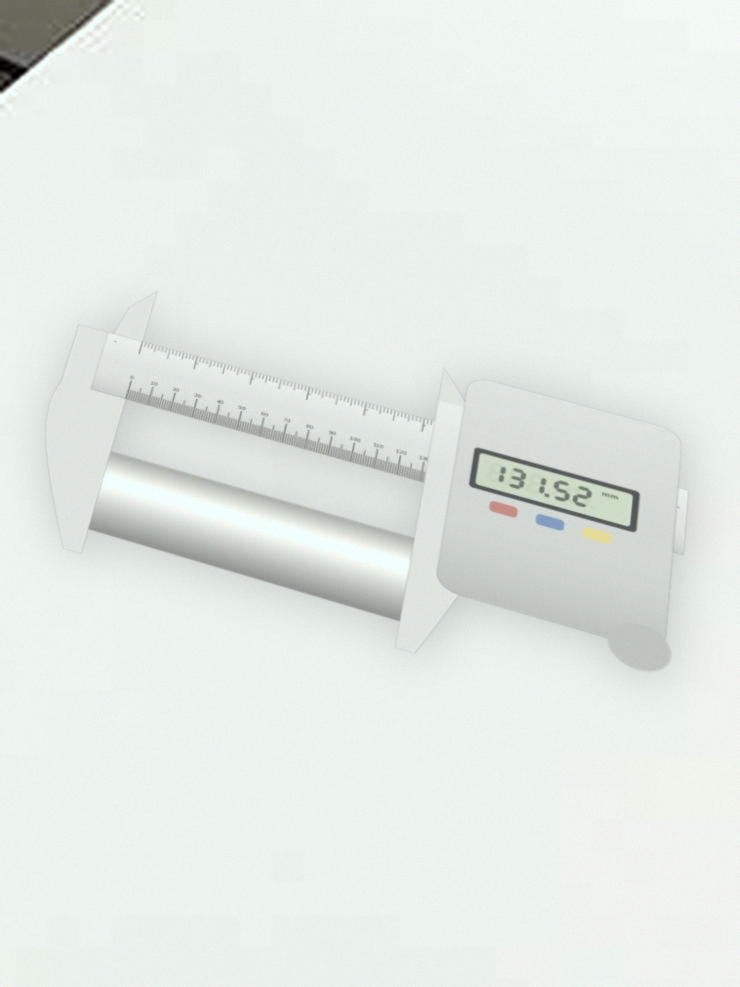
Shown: mm 131.52
